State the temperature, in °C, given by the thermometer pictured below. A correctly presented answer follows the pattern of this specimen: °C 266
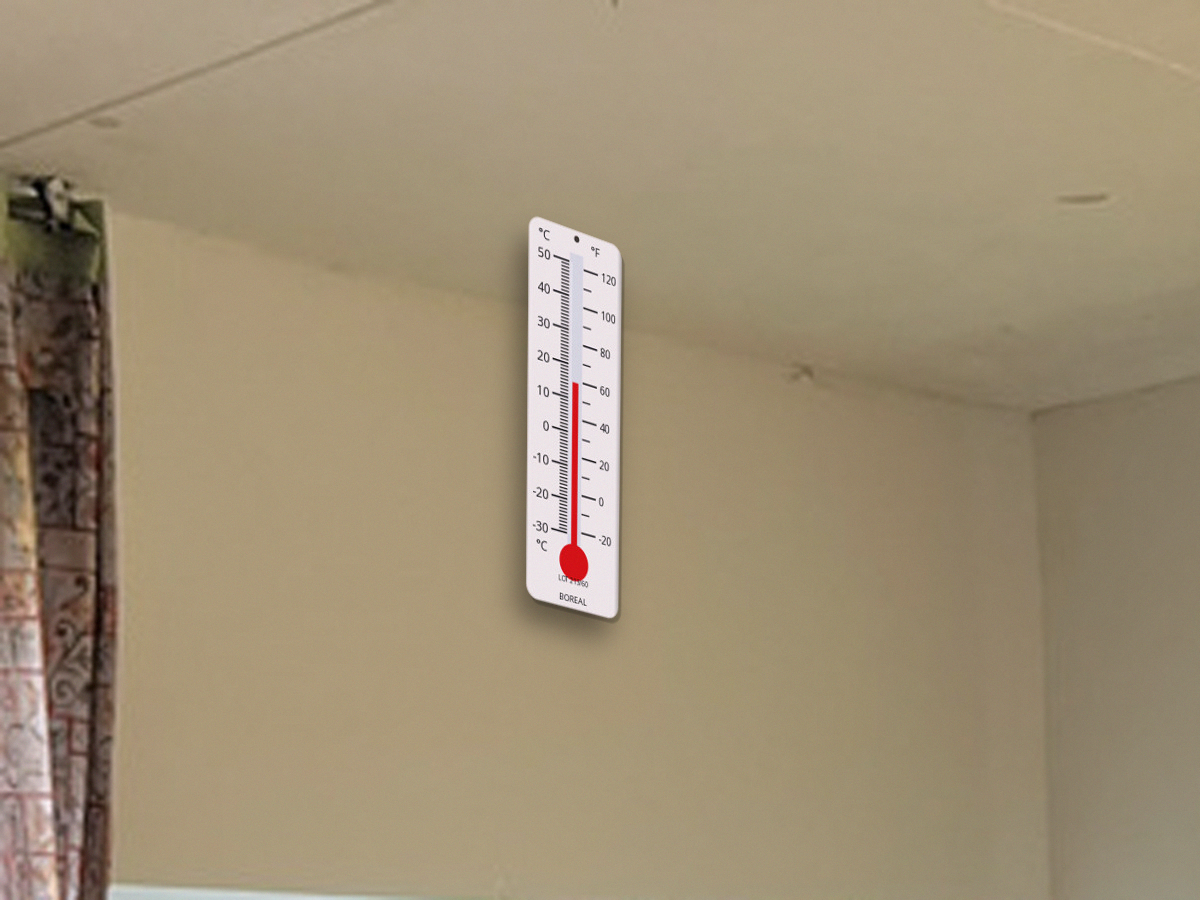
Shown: °C 15
